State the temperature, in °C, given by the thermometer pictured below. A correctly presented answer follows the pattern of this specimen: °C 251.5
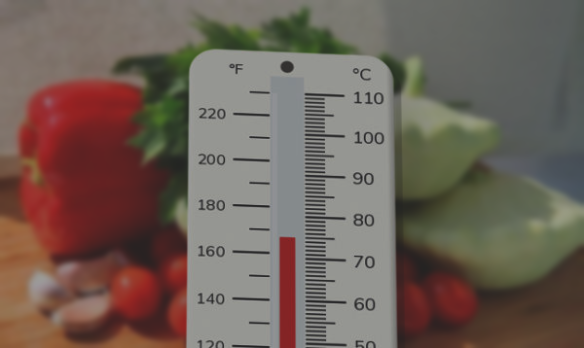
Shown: °C 75
